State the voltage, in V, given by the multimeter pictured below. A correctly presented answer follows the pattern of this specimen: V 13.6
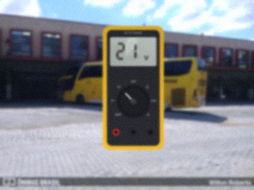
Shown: V 21
